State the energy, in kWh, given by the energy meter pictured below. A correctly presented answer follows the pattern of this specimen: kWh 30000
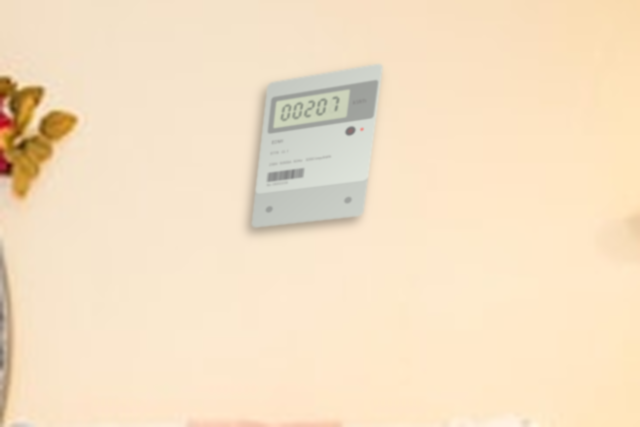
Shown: kWh 207
